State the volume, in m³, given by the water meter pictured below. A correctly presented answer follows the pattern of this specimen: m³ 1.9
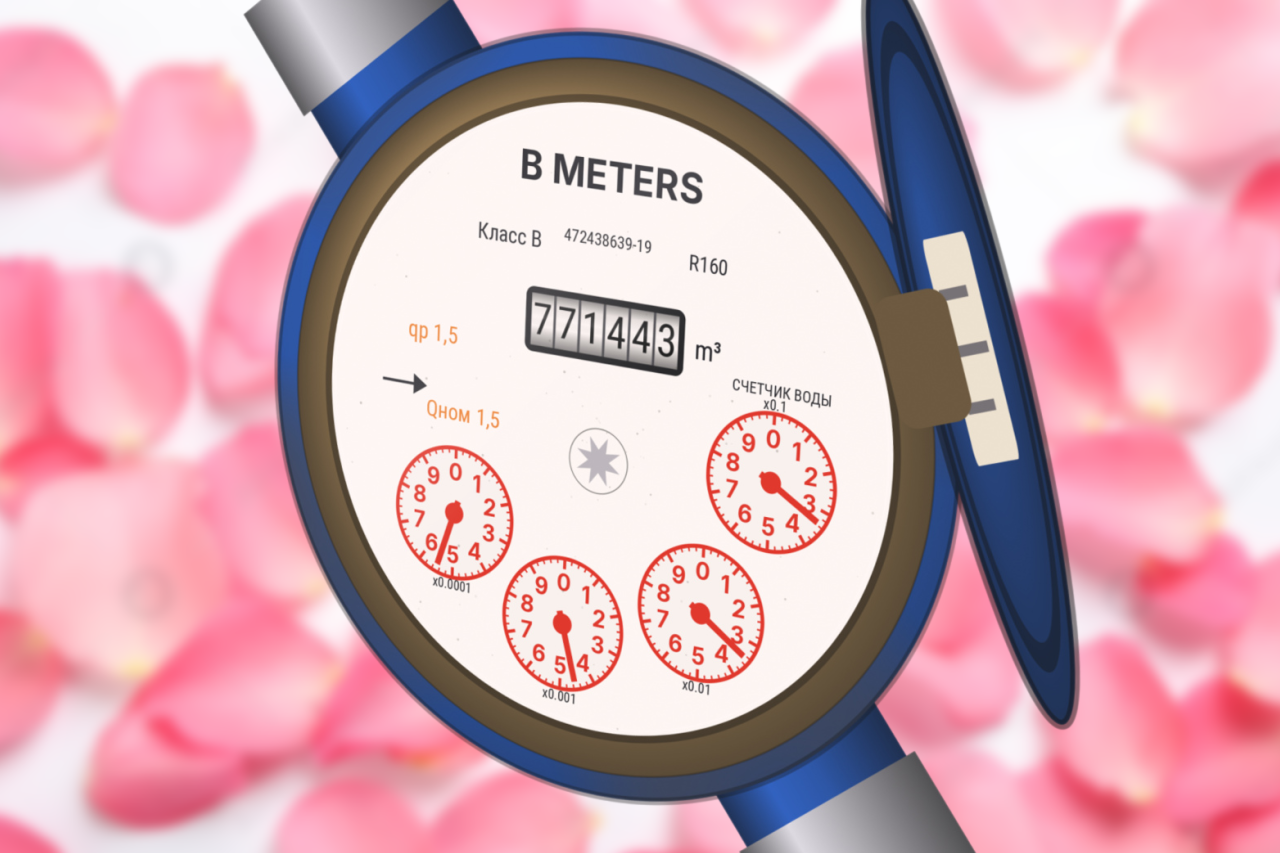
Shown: m³ 771443.3345
